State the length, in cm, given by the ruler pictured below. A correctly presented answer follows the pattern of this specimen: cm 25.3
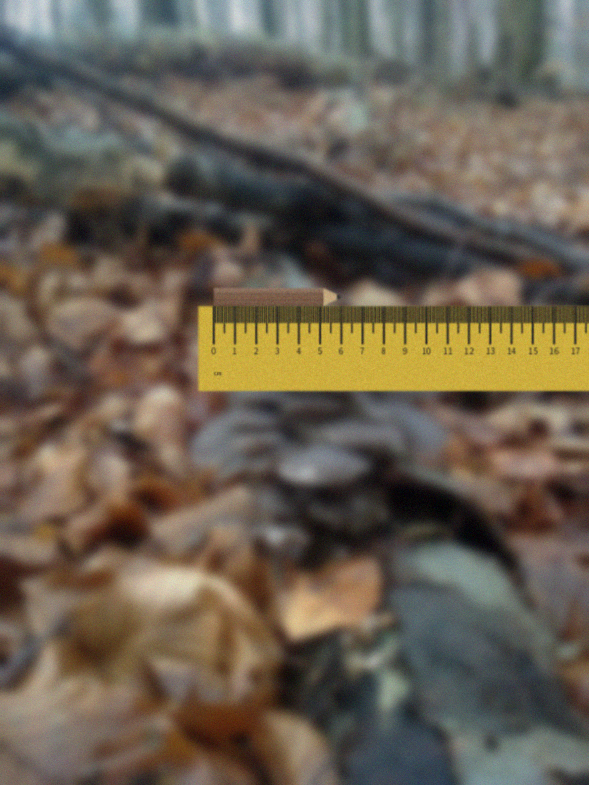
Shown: cm 6
